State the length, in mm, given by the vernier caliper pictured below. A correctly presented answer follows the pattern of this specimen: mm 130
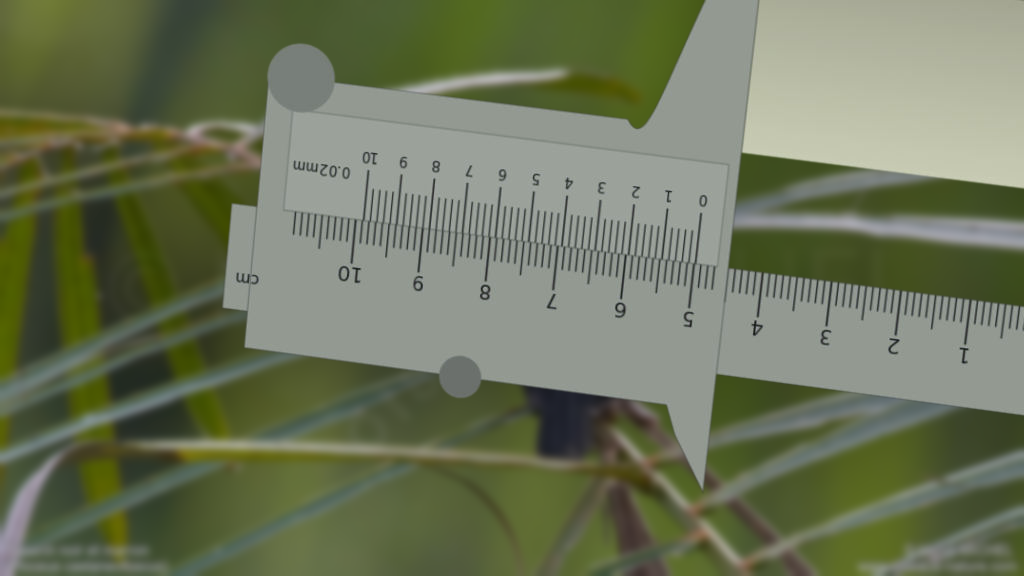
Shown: mm 49.8
